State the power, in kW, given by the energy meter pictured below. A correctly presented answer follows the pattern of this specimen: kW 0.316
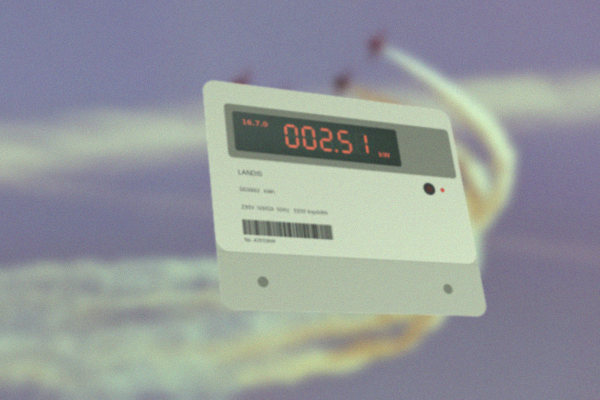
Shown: kW 2.51
